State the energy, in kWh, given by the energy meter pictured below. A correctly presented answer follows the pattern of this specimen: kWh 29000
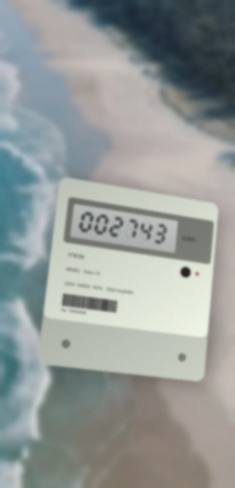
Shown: kWh 2743
